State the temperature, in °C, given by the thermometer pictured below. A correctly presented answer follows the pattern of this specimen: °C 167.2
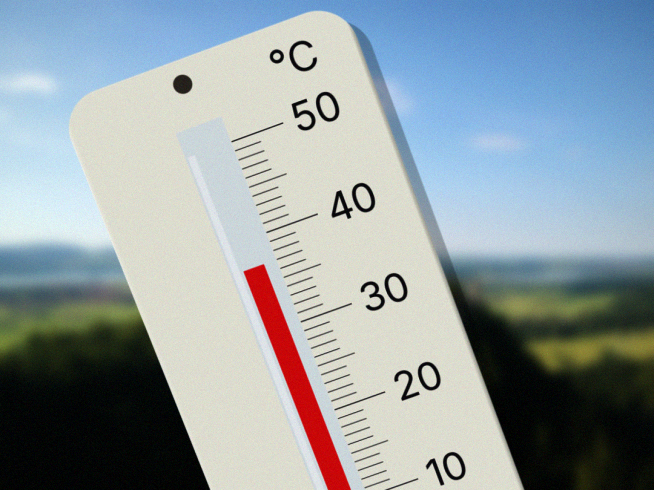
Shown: °C 37
